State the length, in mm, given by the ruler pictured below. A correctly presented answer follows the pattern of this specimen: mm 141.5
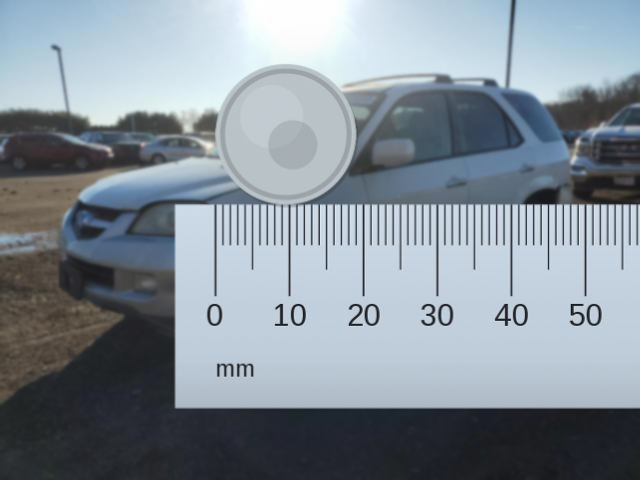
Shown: mm 19
